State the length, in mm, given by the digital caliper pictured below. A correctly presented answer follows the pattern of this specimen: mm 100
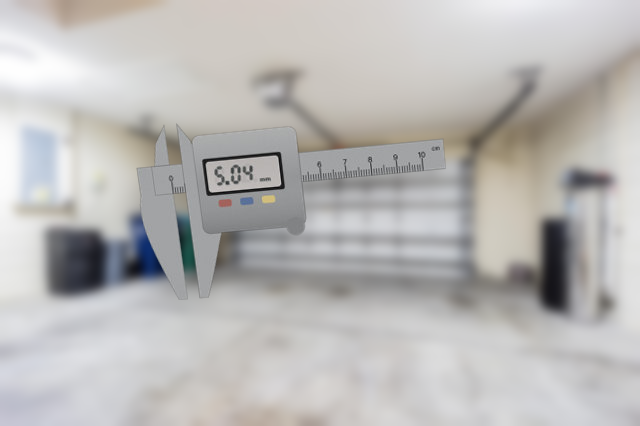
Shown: mm 5.04
